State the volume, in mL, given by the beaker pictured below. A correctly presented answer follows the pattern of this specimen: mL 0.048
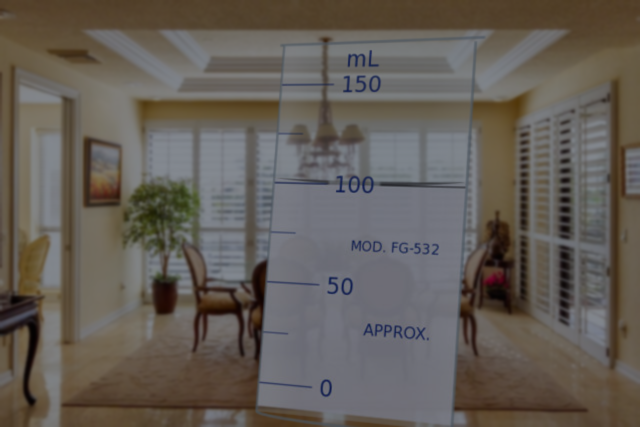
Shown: mL 100
